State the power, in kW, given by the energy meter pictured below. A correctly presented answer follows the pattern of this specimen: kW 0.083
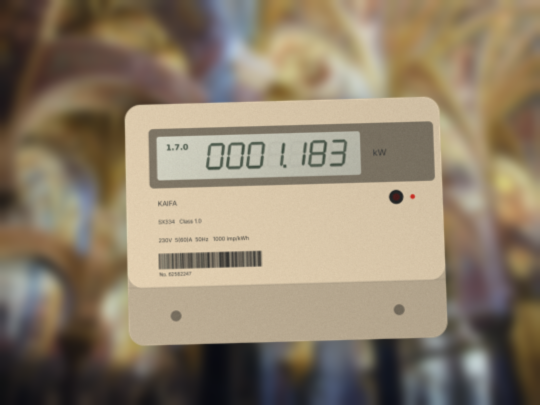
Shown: kW 1.183
